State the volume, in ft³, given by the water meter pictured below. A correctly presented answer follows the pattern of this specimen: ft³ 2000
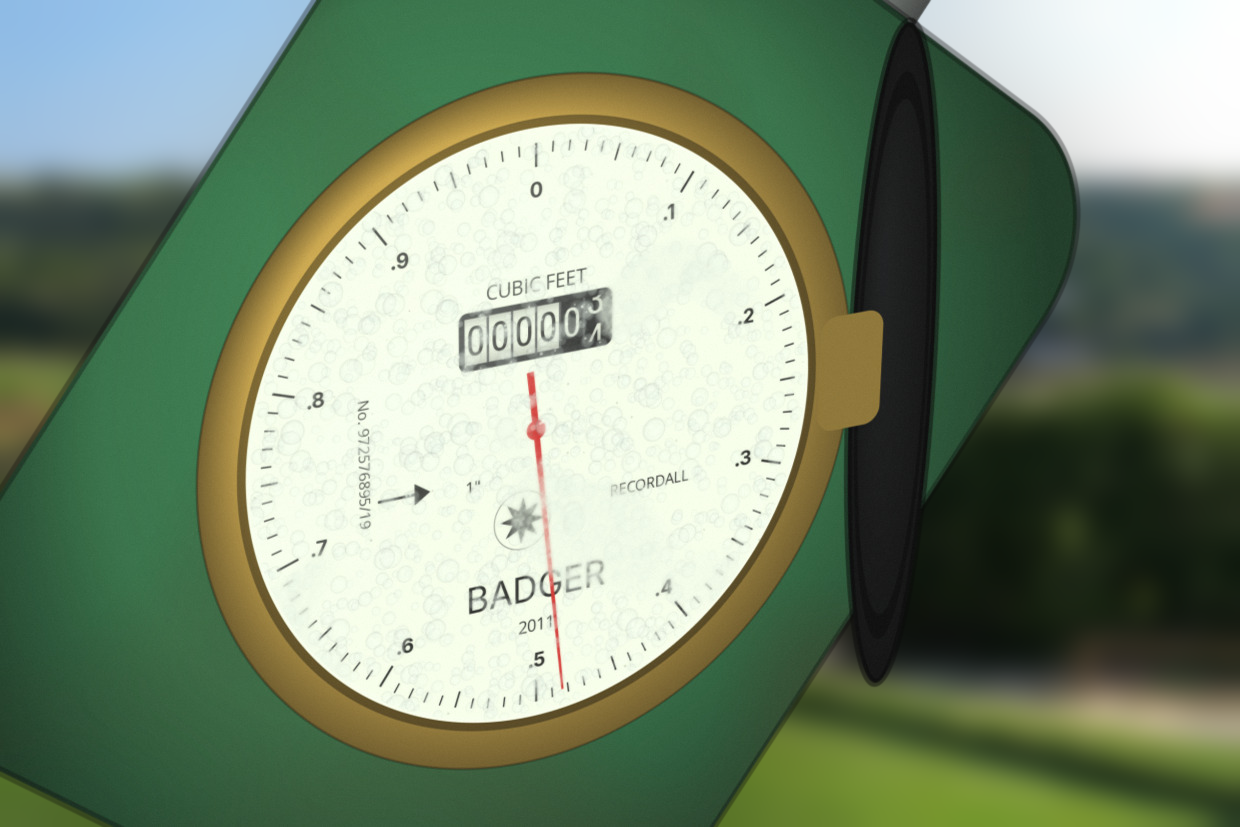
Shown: ft³ 3.48
